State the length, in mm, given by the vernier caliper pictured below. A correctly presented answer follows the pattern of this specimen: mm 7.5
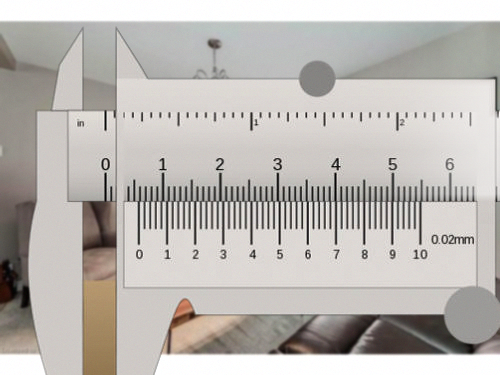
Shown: mm 5.8
